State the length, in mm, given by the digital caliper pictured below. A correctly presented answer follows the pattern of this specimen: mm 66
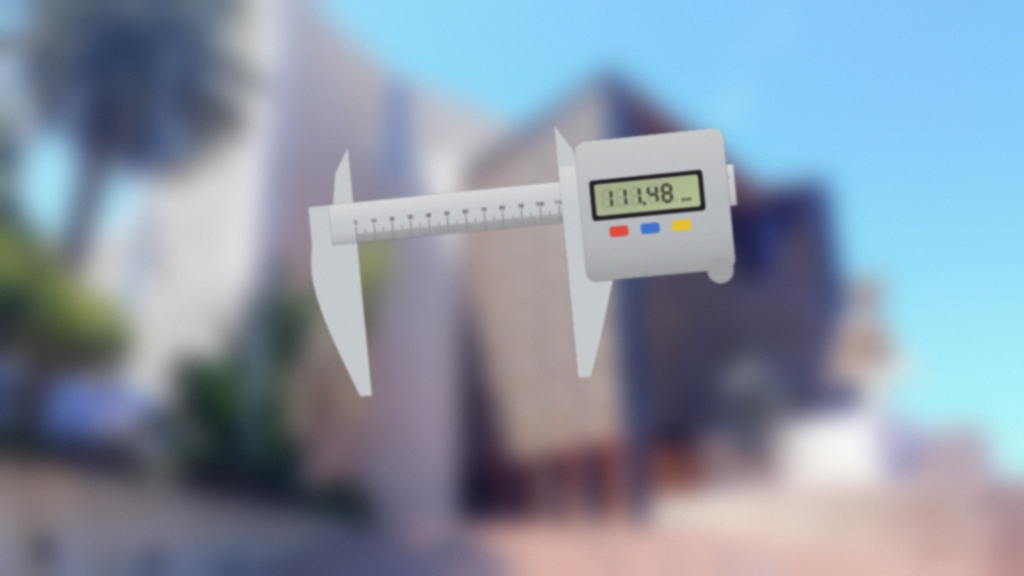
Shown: mm 111.48
